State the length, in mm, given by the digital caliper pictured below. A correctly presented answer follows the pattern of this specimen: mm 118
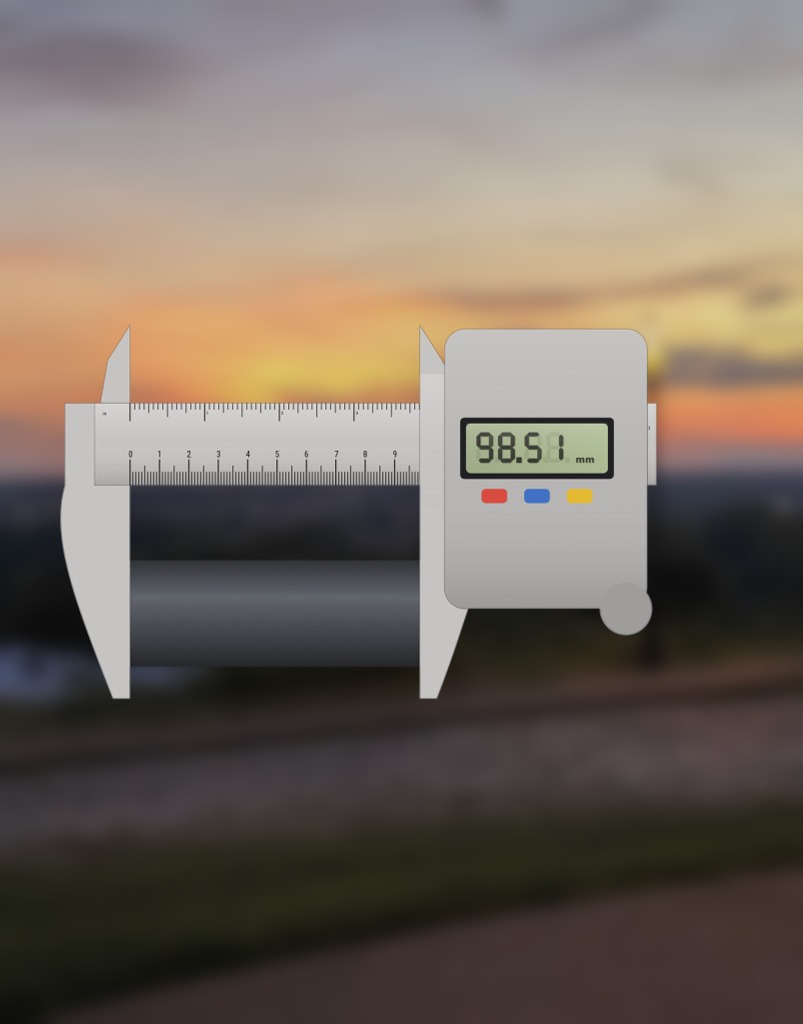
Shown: mm 98.51
